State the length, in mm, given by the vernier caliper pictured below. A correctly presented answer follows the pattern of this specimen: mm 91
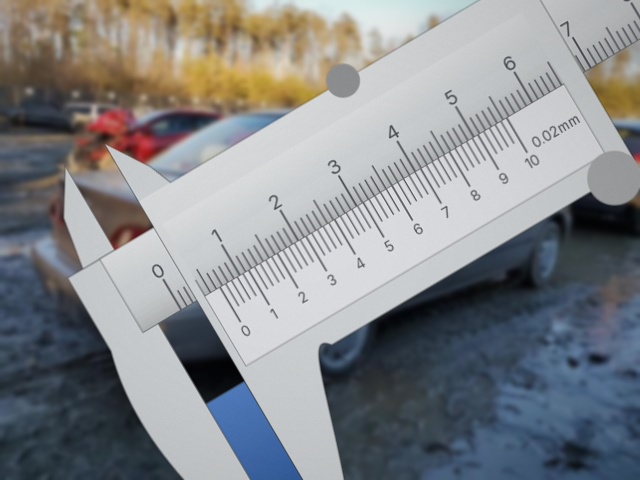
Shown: mm 6.6
